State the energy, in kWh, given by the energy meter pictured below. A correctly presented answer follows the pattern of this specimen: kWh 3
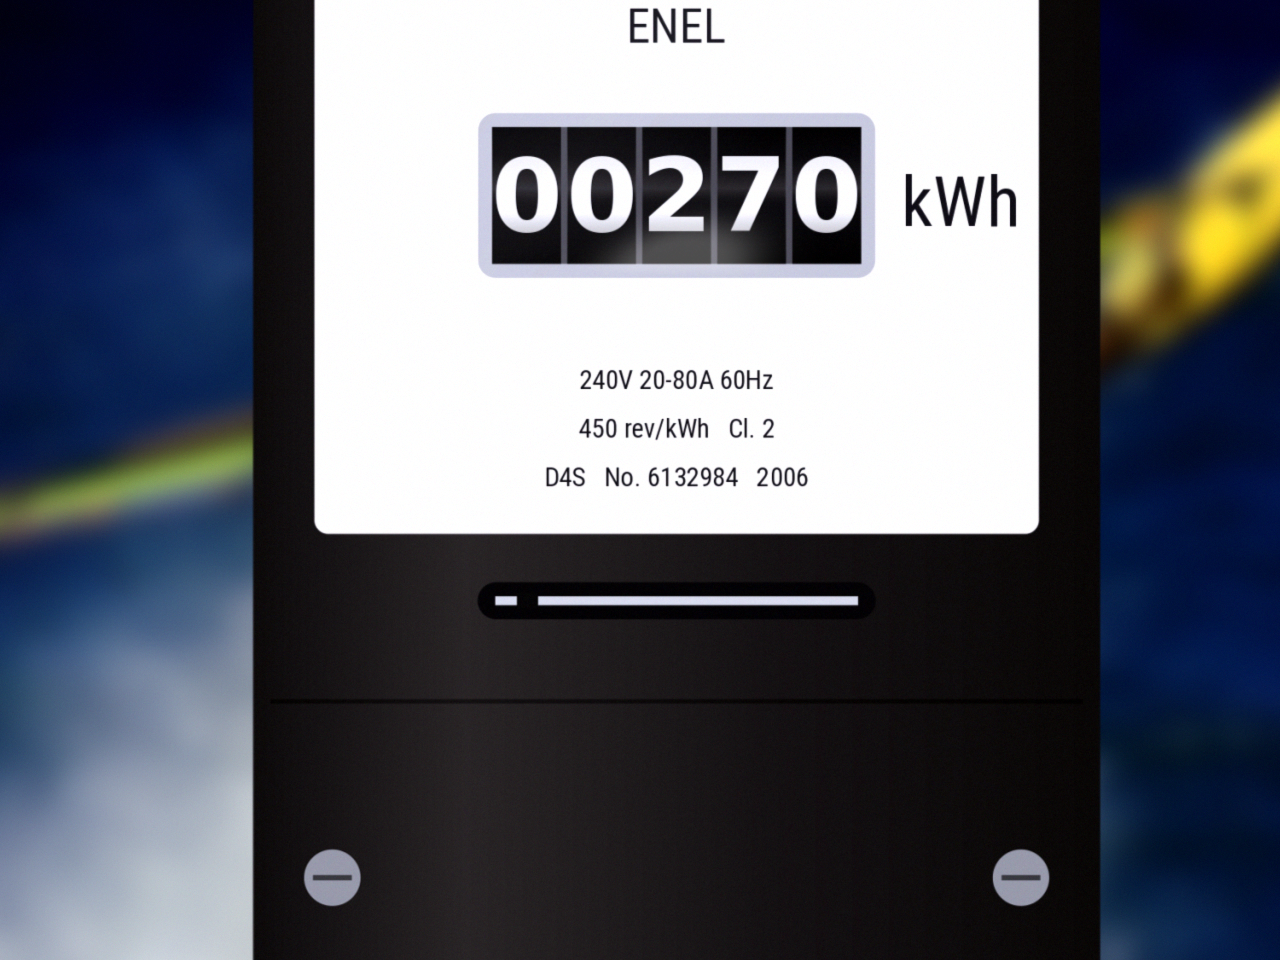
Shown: kWh 270
